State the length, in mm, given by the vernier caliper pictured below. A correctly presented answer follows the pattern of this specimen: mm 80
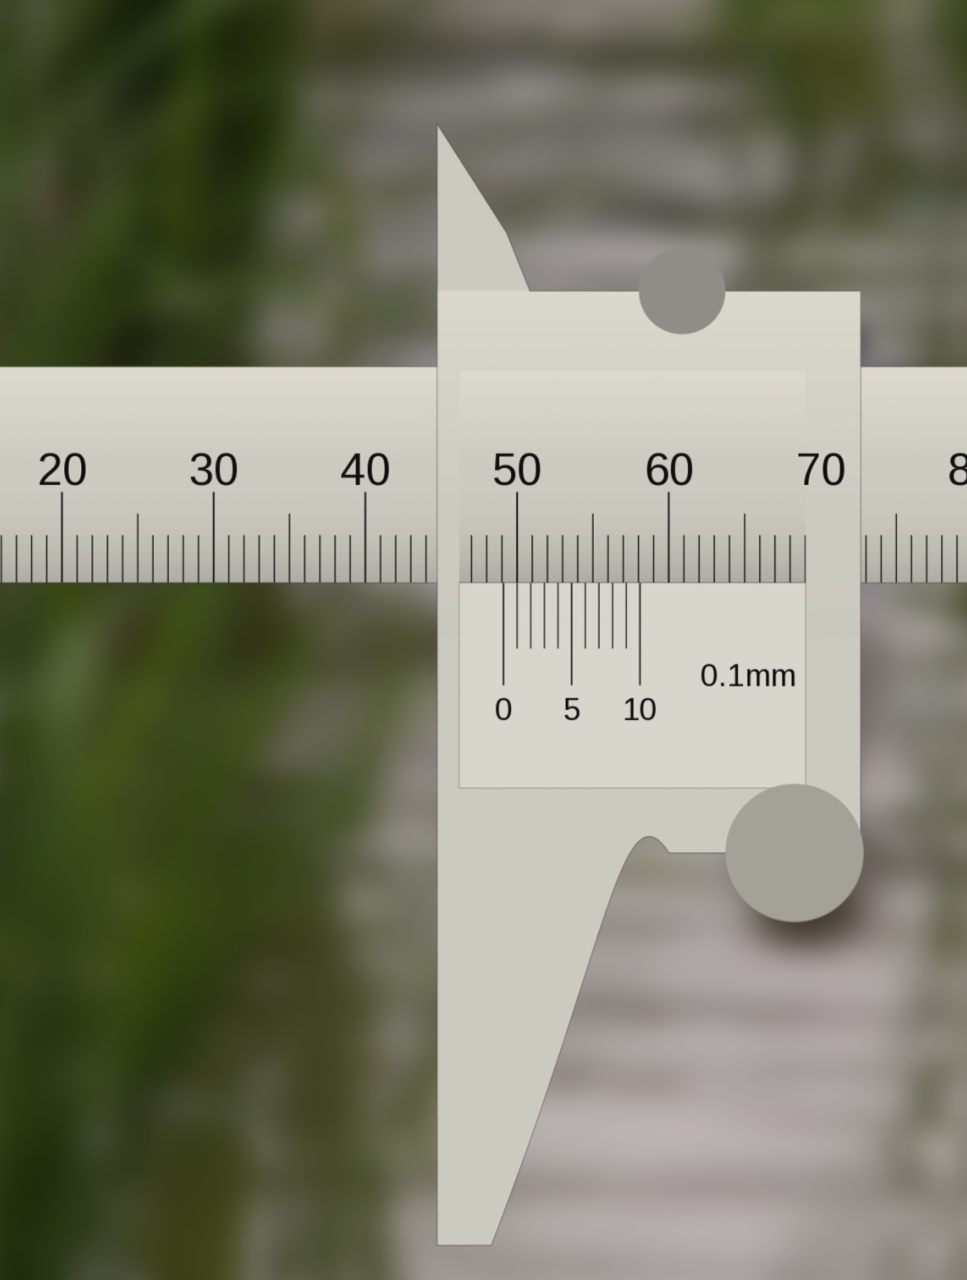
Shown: mm 49.1
